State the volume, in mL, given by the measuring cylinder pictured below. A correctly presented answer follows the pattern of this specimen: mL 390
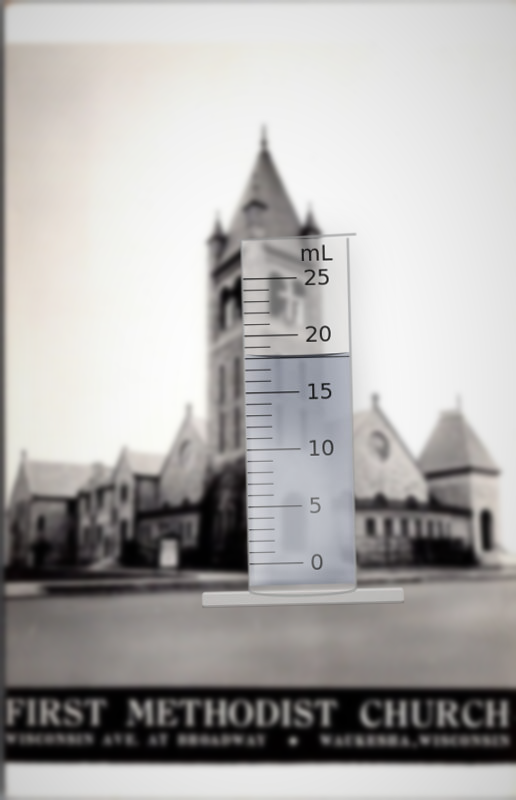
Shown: mL 18
